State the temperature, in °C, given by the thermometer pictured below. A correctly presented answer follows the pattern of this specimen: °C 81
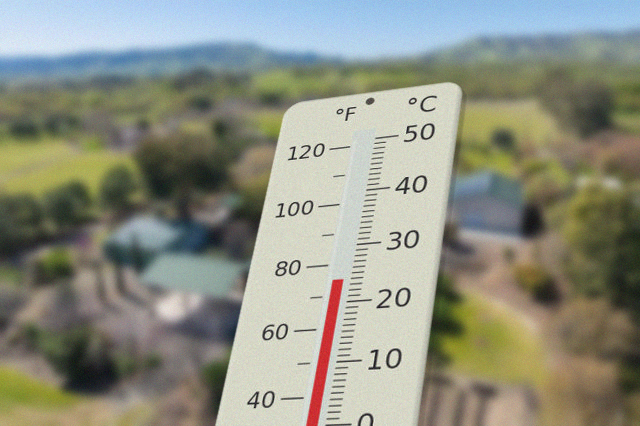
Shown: °C 24
